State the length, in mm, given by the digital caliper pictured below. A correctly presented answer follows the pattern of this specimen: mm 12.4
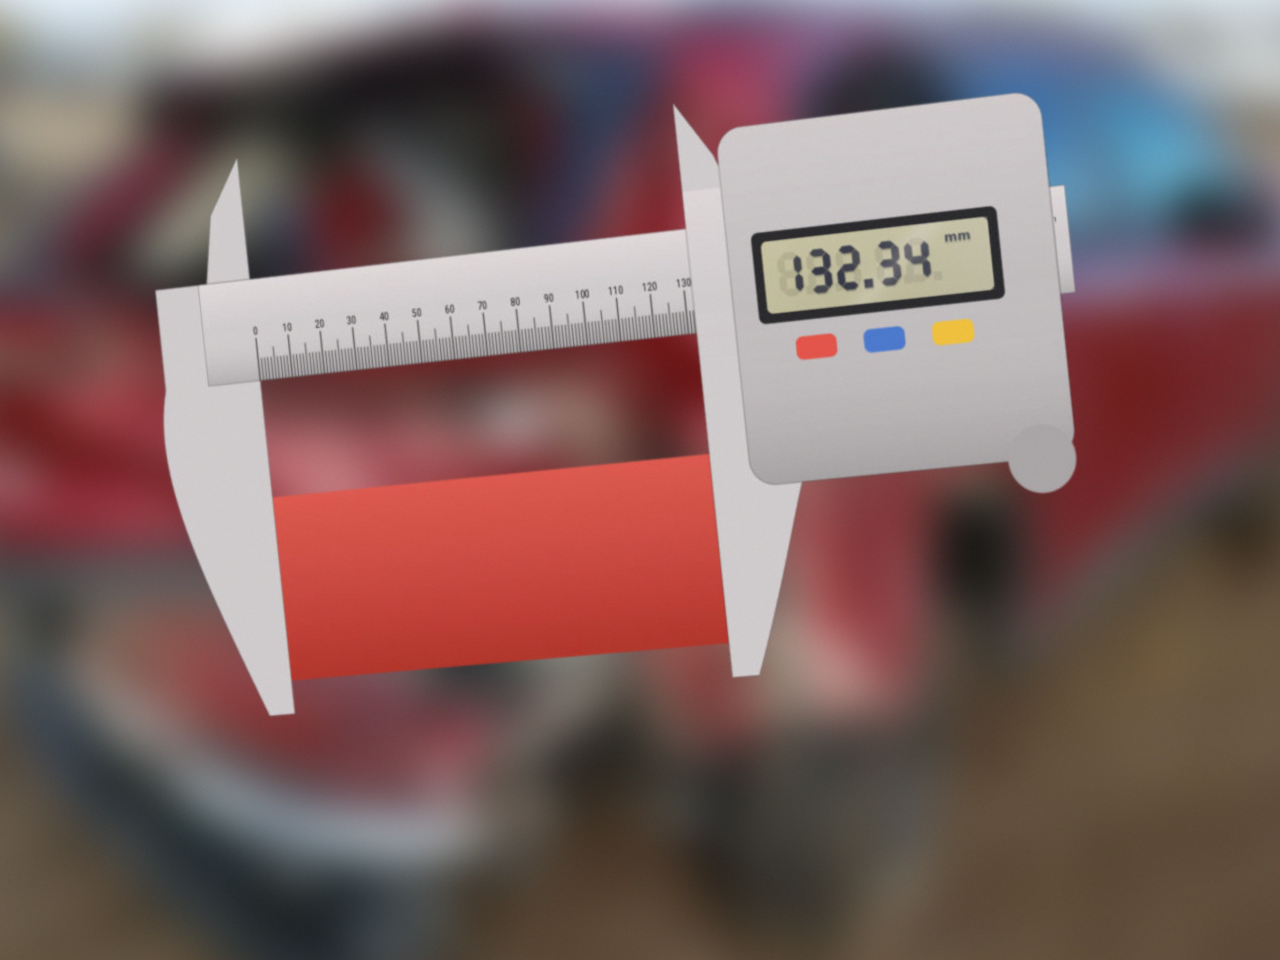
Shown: mm 132.34
